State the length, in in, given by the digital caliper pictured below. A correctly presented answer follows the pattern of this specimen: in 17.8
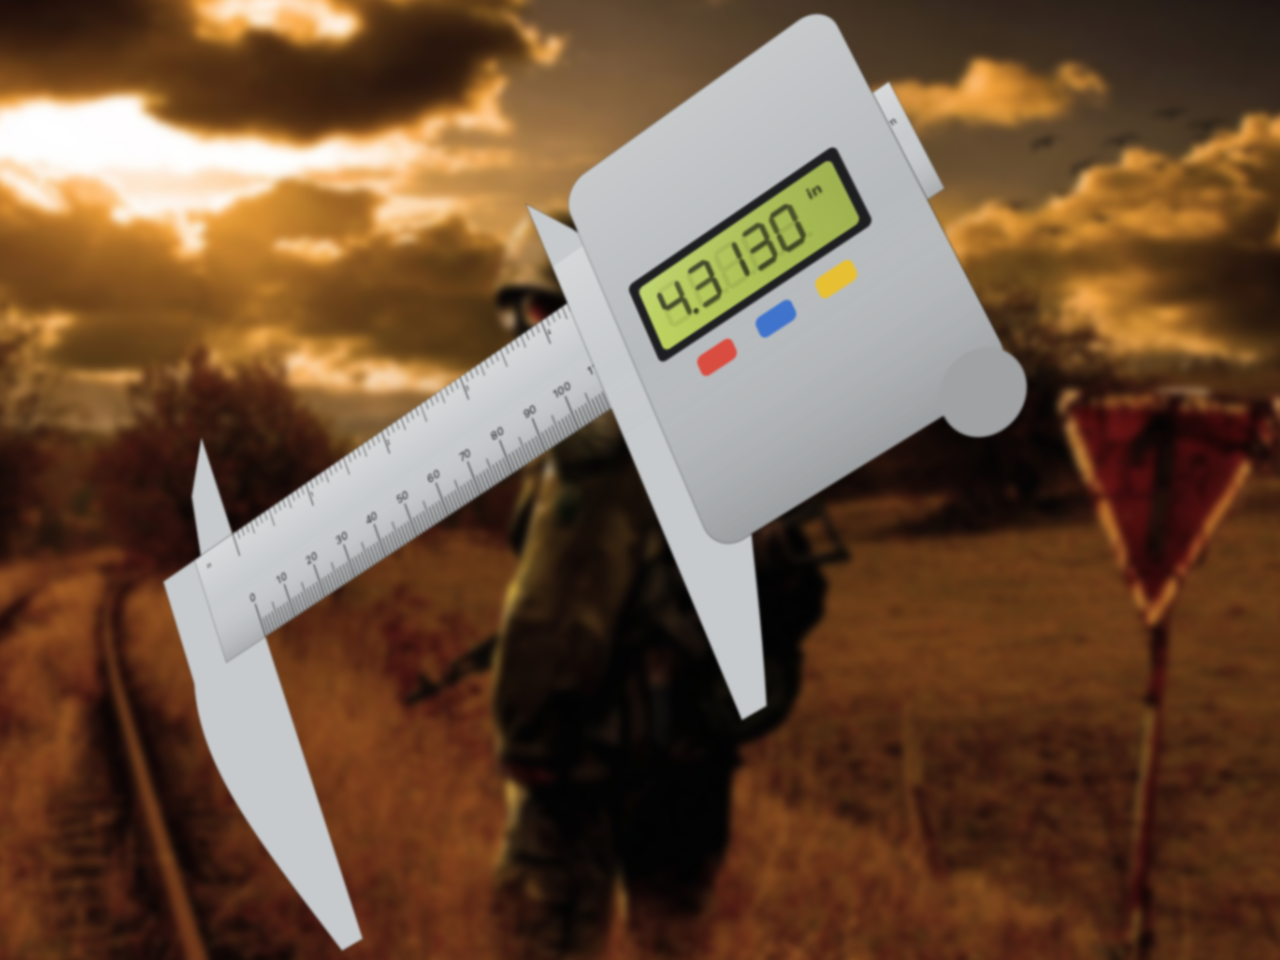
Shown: in 4.3130
